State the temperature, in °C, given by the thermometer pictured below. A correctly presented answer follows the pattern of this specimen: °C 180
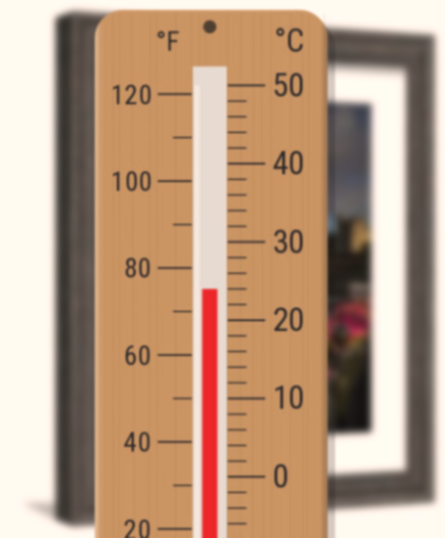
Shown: °C 24
